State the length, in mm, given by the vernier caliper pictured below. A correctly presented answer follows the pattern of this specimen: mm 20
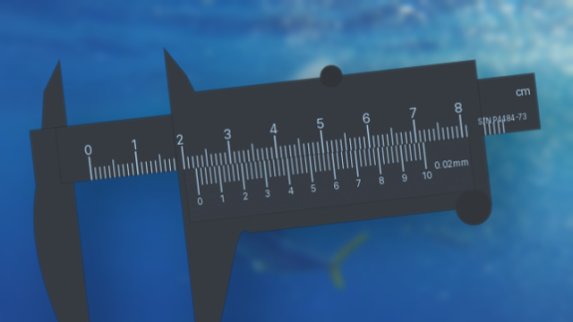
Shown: mm 22.5
